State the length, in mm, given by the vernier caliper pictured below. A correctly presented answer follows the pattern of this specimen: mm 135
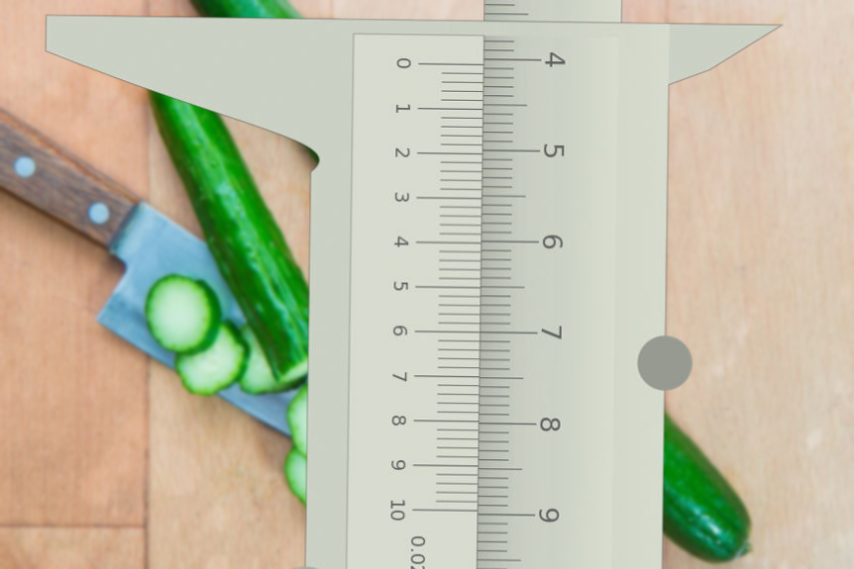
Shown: mm 40.6
